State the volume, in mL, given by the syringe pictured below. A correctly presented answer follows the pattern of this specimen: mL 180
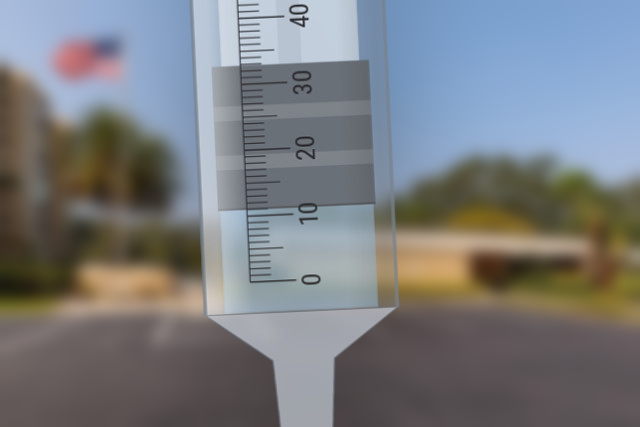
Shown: mL 11
